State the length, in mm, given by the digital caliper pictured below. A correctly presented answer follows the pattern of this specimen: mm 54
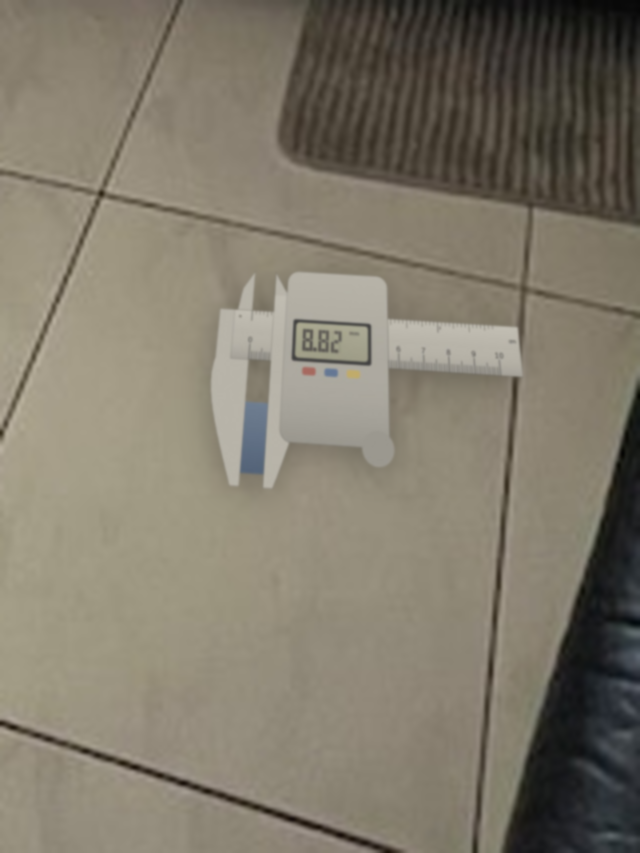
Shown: mm 8.82
